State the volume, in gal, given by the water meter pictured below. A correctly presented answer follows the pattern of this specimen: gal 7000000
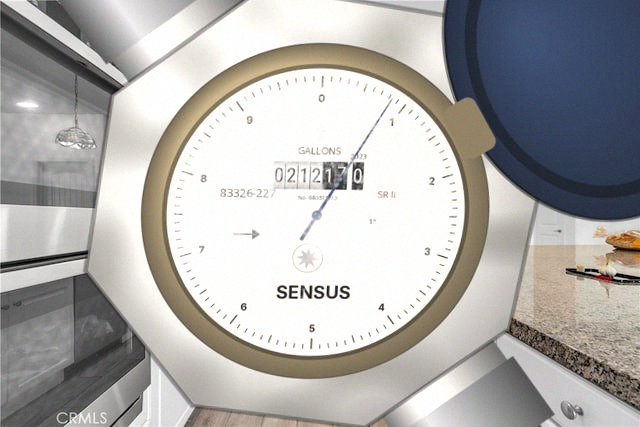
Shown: gal 212170.8
